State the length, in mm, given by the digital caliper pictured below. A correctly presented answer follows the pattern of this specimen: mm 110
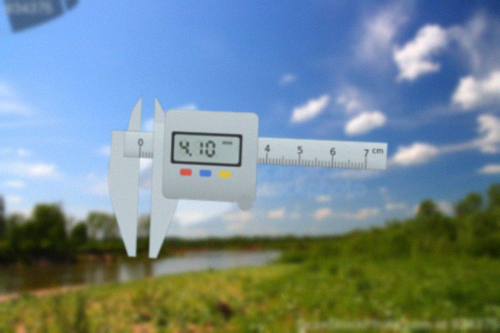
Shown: mm 4.10
